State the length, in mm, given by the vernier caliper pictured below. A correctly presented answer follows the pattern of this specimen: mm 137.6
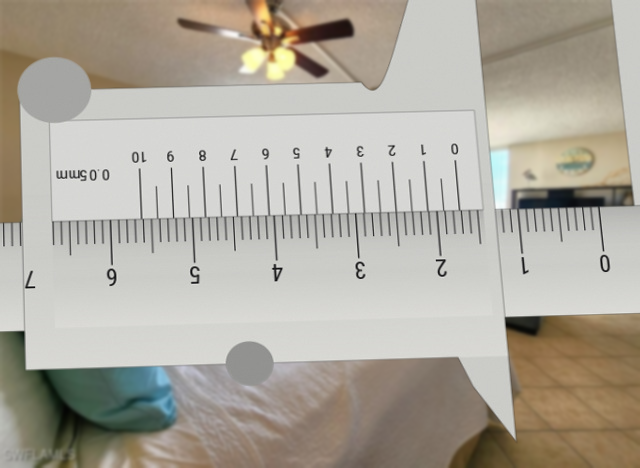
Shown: mm 17.2
